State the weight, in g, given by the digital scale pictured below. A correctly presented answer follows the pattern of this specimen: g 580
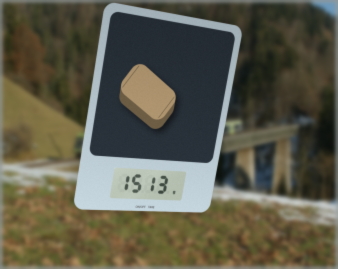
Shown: g 1513
